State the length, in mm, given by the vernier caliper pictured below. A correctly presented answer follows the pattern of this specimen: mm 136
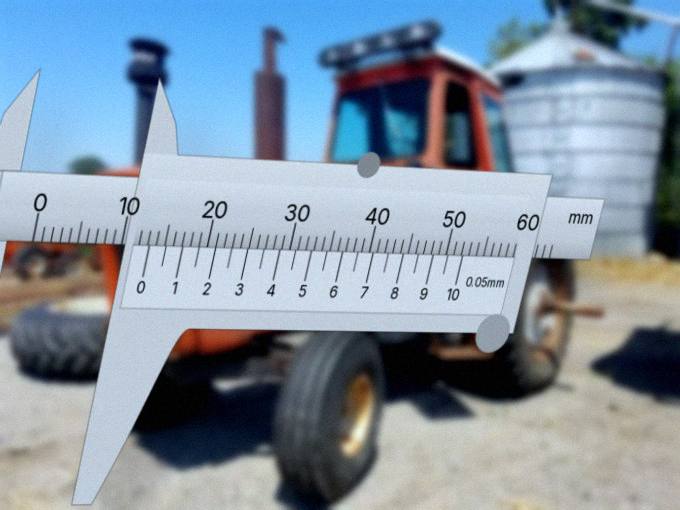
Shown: mm 13.2
